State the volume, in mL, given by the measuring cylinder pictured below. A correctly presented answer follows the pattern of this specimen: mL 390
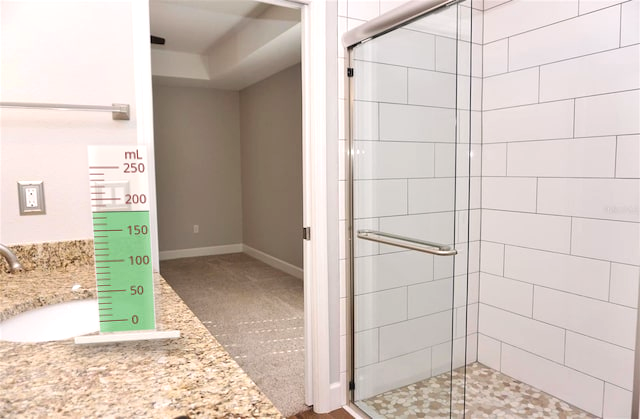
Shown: mL 180
